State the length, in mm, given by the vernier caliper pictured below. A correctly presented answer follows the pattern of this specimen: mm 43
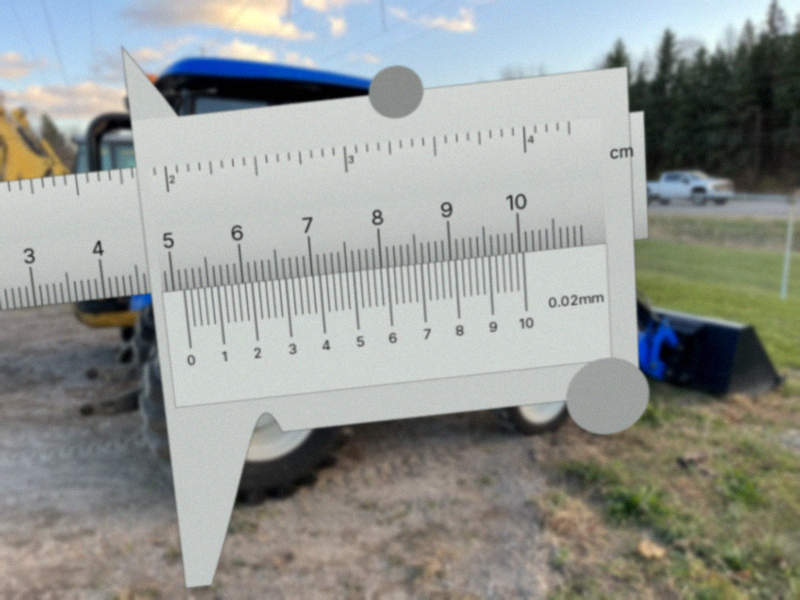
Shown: mm 51.5
